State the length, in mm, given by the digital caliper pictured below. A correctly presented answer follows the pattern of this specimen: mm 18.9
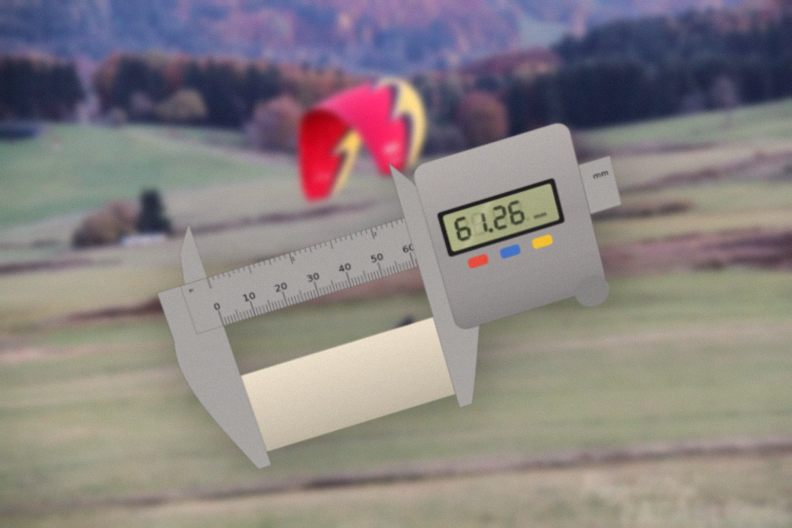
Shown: mm 61.26
